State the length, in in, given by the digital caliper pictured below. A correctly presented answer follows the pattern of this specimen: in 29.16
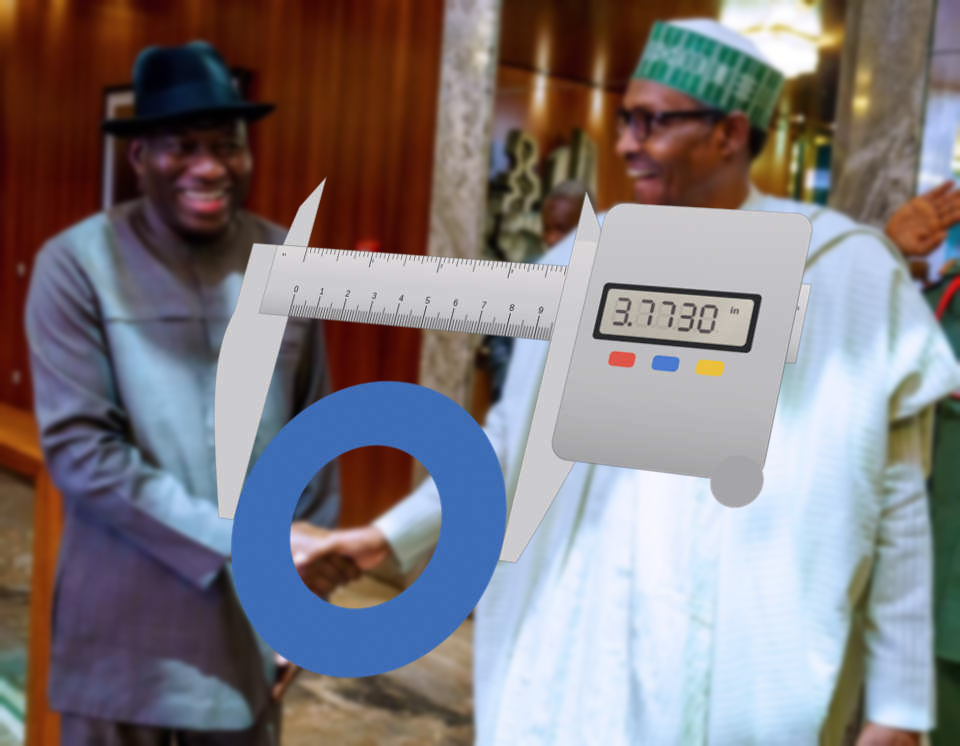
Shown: in 3.7730
